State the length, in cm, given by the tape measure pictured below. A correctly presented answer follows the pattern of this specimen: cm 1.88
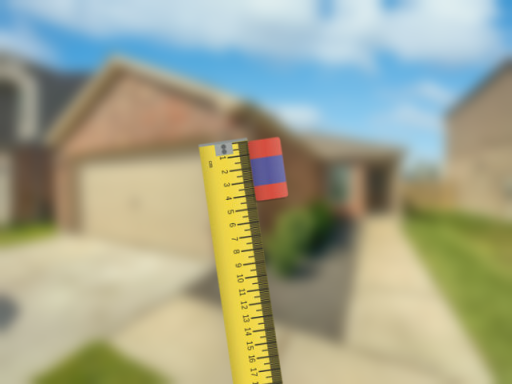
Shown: cm 4.5
